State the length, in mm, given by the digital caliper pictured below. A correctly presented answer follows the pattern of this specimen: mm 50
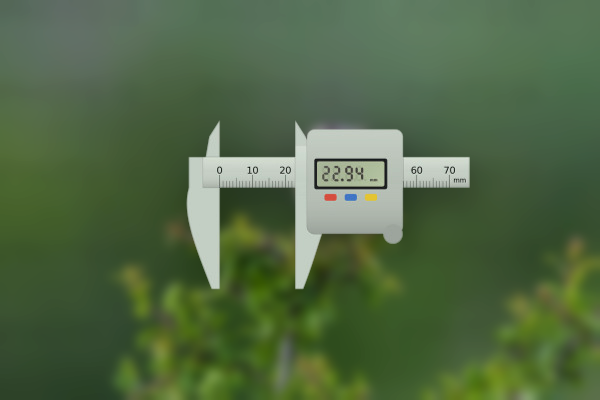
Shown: mm 22.94
